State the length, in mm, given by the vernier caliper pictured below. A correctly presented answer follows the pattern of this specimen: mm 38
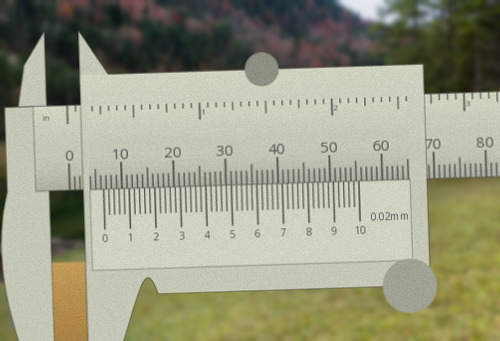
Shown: mm 6.5
